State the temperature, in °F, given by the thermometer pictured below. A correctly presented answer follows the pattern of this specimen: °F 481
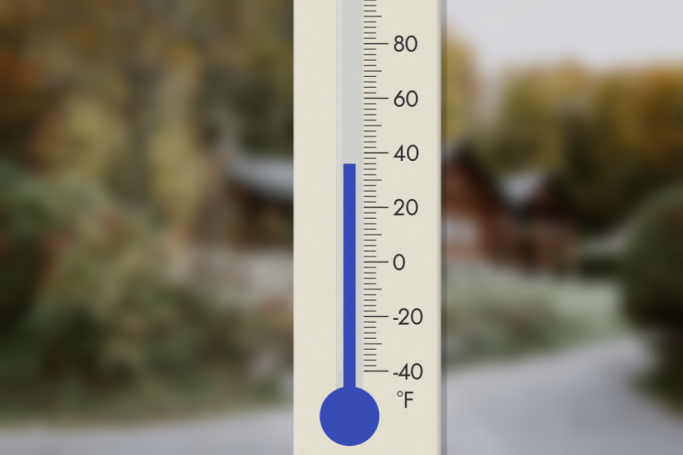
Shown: °F 36
